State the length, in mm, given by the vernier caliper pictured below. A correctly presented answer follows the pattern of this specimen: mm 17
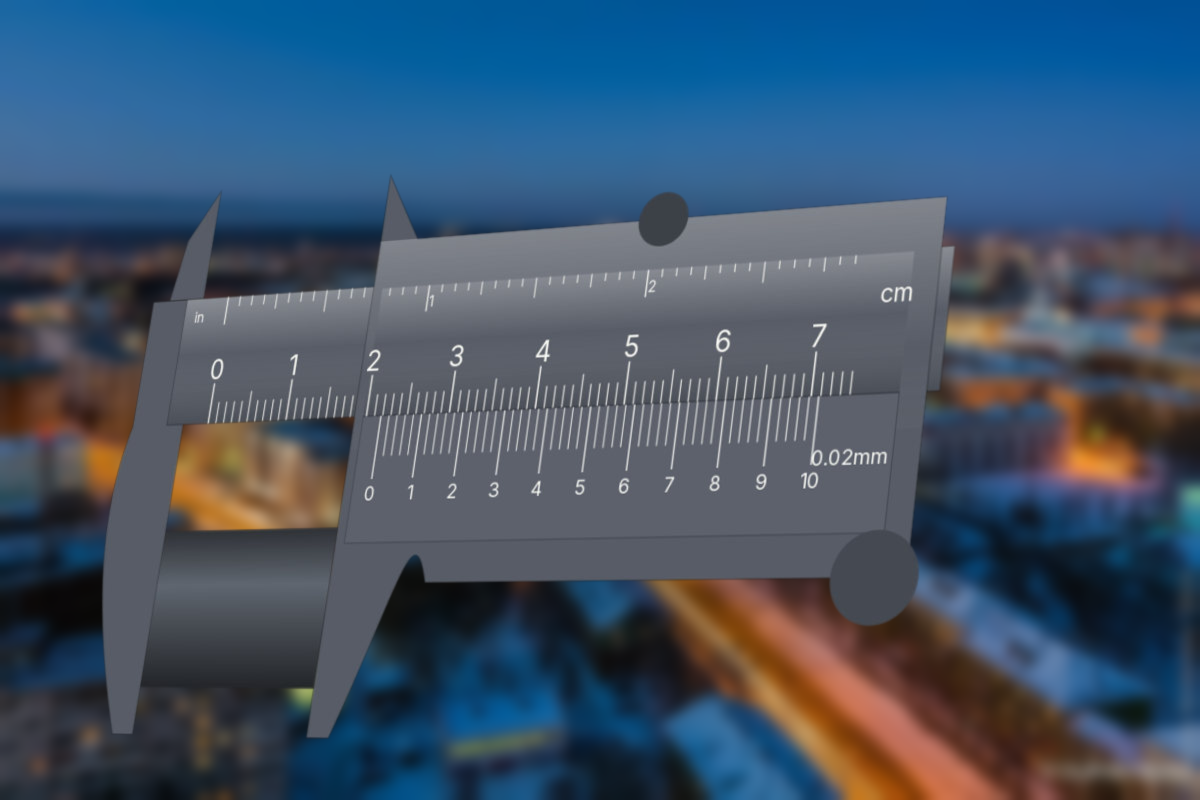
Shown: mm 21.8
